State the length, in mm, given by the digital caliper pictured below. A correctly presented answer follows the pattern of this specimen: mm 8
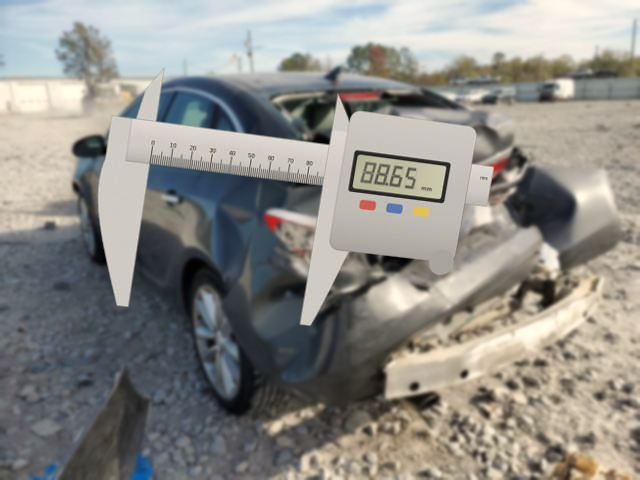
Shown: mm 88.65
